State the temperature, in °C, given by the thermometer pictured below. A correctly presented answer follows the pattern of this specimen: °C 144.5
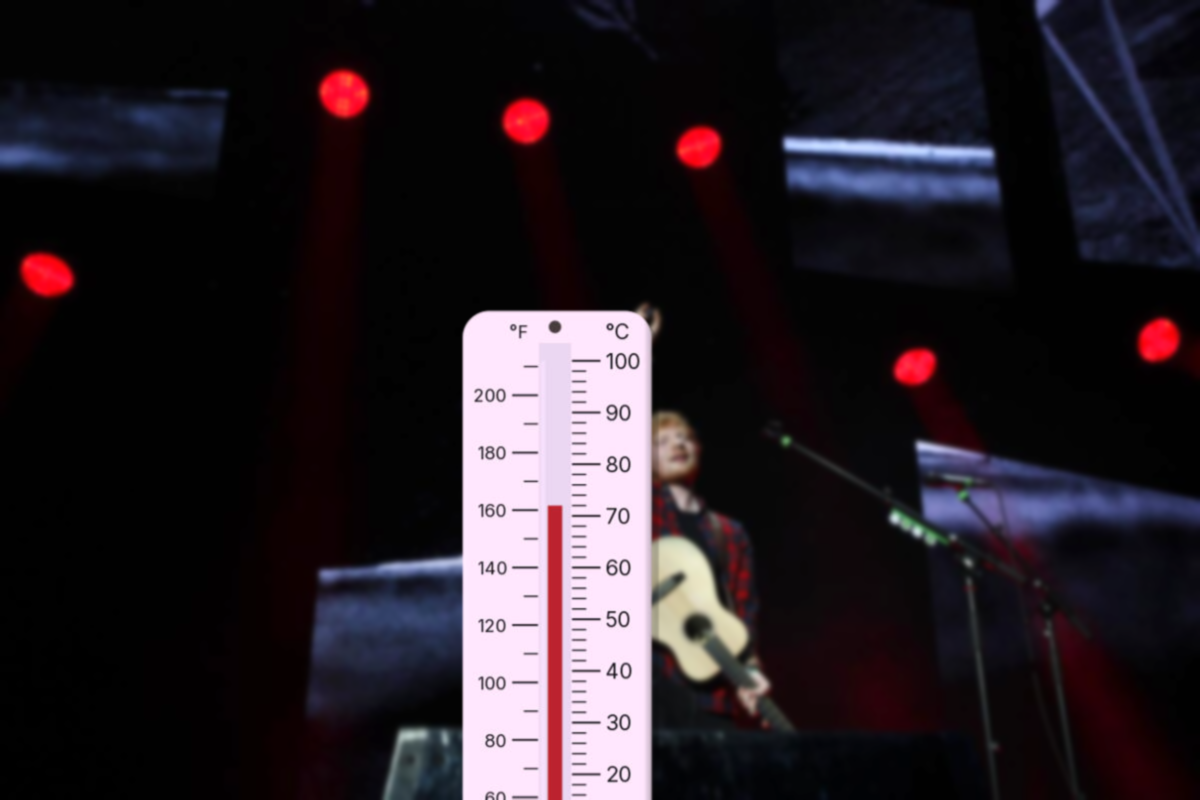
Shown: °C 72
